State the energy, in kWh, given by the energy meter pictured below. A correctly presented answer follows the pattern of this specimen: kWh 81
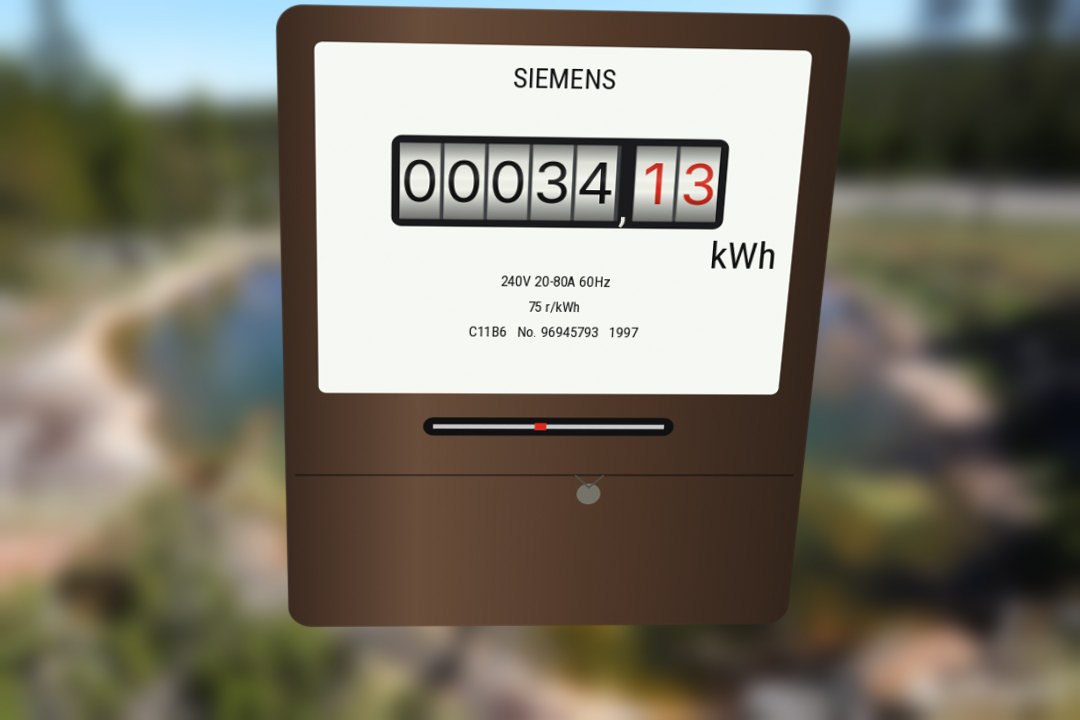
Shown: kWh 34.13
